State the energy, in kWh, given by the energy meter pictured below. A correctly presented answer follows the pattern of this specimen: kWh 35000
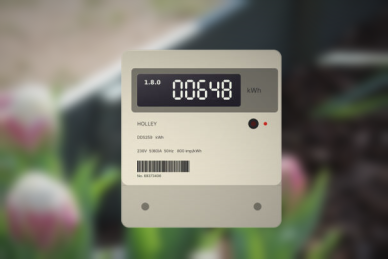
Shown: kWh 648
